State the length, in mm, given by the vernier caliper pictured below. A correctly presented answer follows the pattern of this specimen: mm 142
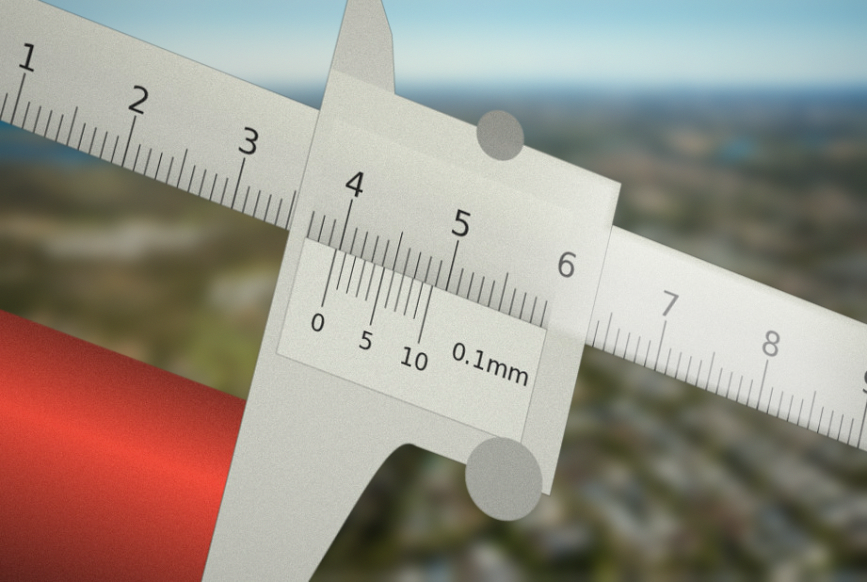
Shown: mm 39.7
